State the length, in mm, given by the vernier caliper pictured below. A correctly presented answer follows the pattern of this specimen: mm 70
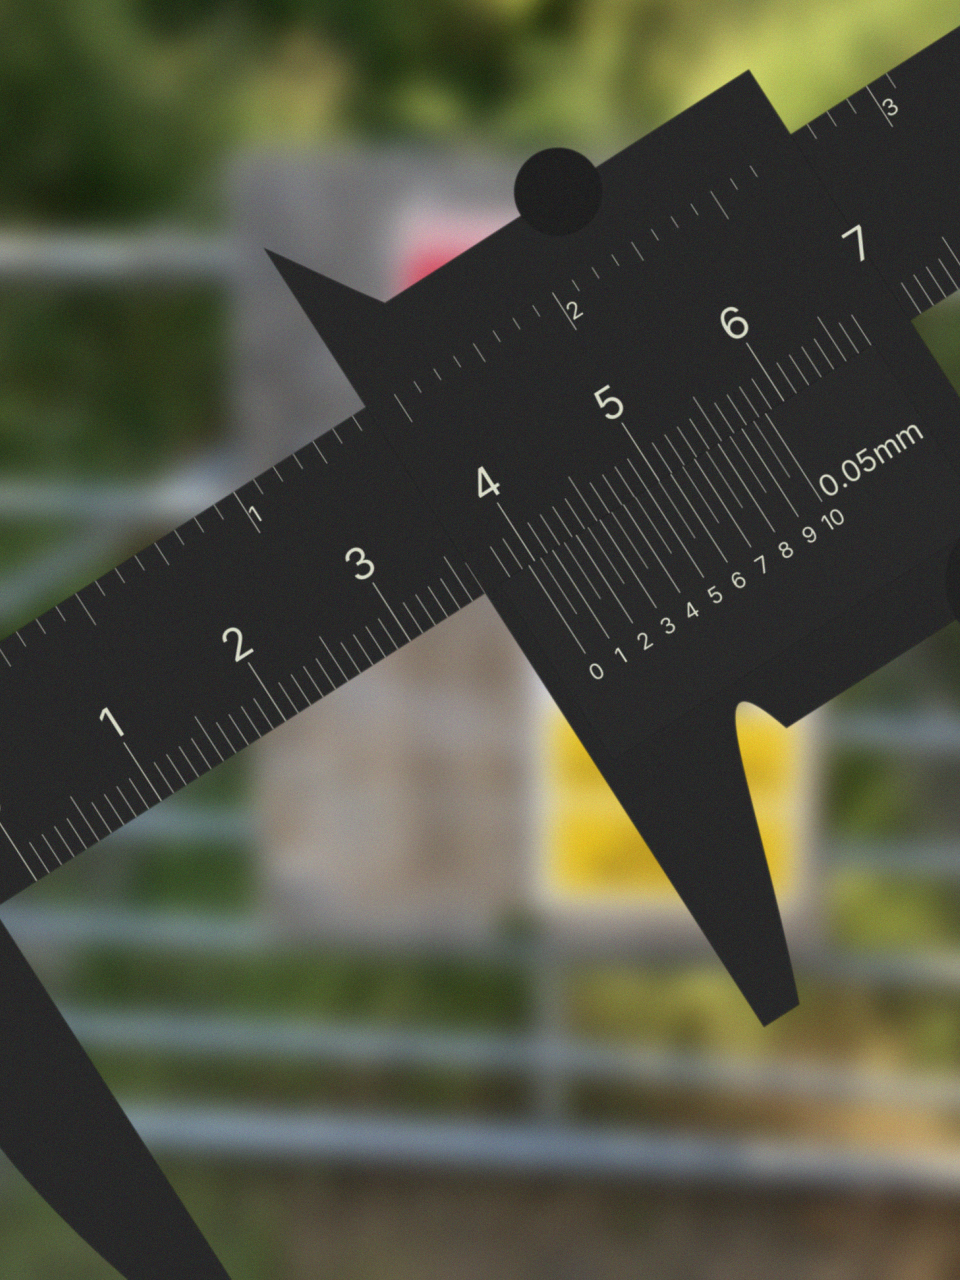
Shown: mm 39.5
